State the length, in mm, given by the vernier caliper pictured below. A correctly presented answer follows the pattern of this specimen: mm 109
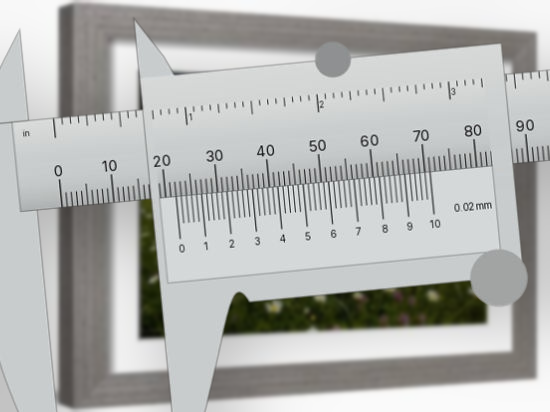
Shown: mm 22.0
